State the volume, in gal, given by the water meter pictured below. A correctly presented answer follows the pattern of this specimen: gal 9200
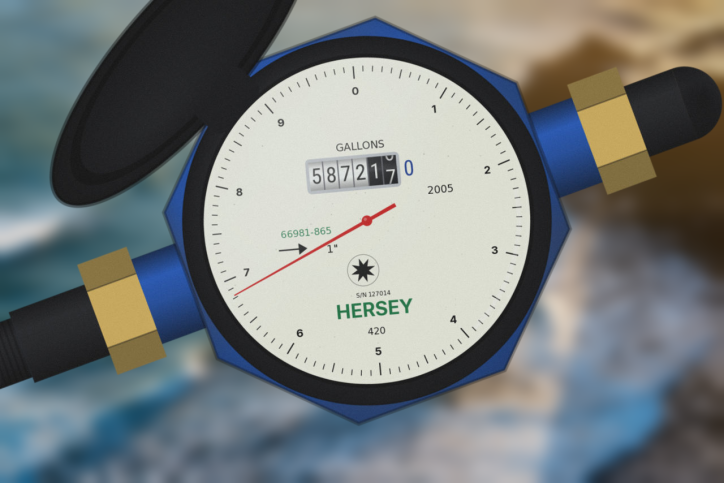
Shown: gal 5872166.8
